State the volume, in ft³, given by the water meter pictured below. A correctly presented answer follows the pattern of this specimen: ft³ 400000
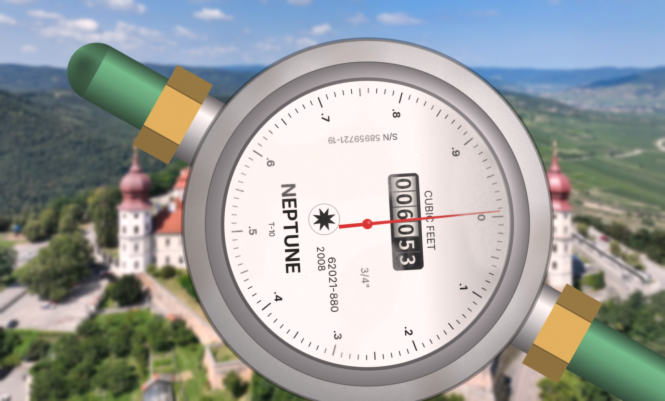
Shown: ft³ 6052.99
